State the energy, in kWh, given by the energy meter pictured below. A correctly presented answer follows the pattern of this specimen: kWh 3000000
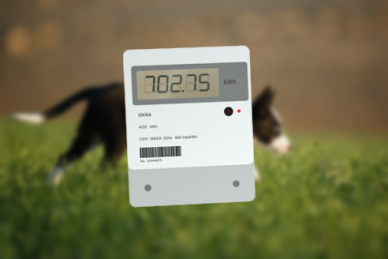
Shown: kWh 702.75
